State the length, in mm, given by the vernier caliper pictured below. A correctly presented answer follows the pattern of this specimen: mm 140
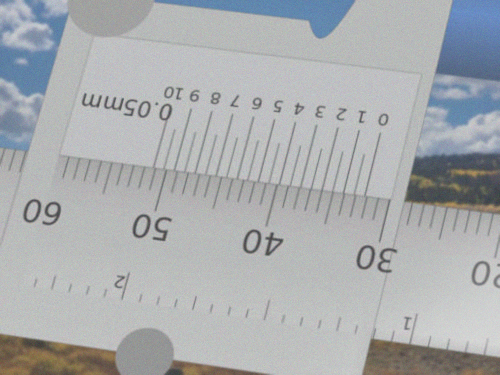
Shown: mm 32.2
